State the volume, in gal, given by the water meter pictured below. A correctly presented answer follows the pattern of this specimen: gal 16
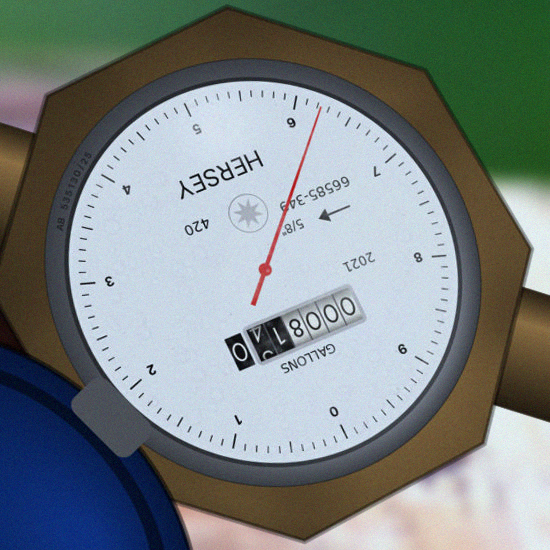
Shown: gal 8136.2
